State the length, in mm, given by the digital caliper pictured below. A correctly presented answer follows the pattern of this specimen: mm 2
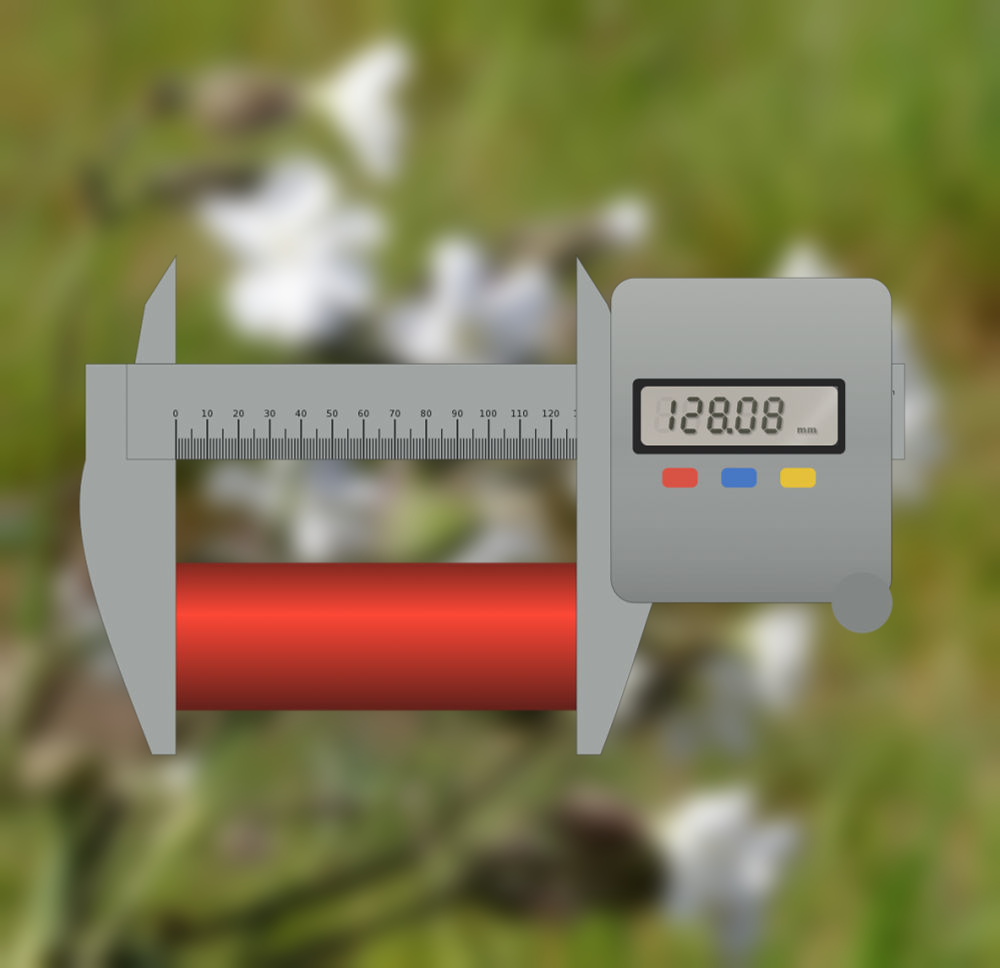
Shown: mm 128.08
